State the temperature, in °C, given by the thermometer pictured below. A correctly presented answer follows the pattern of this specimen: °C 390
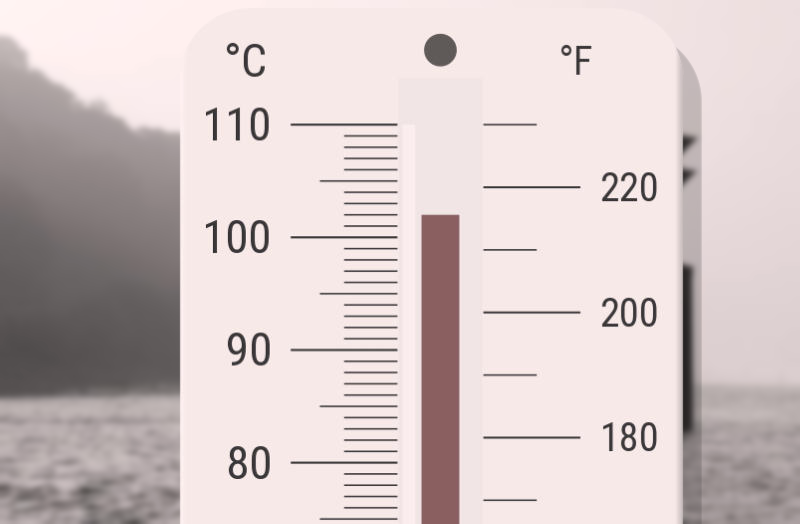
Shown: °C 102
